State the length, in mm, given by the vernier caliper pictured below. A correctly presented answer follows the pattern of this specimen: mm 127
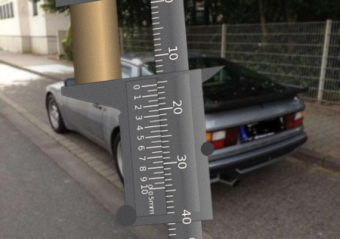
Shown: mm 15.4
